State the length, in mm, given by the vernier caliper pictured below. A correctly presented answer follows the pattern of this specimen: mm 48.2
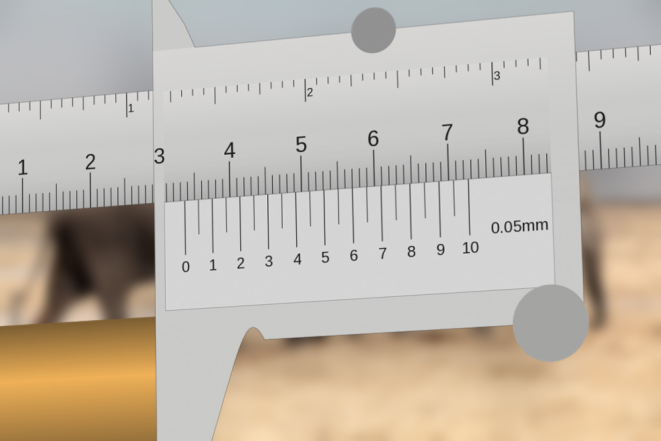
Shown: mm 33.6
